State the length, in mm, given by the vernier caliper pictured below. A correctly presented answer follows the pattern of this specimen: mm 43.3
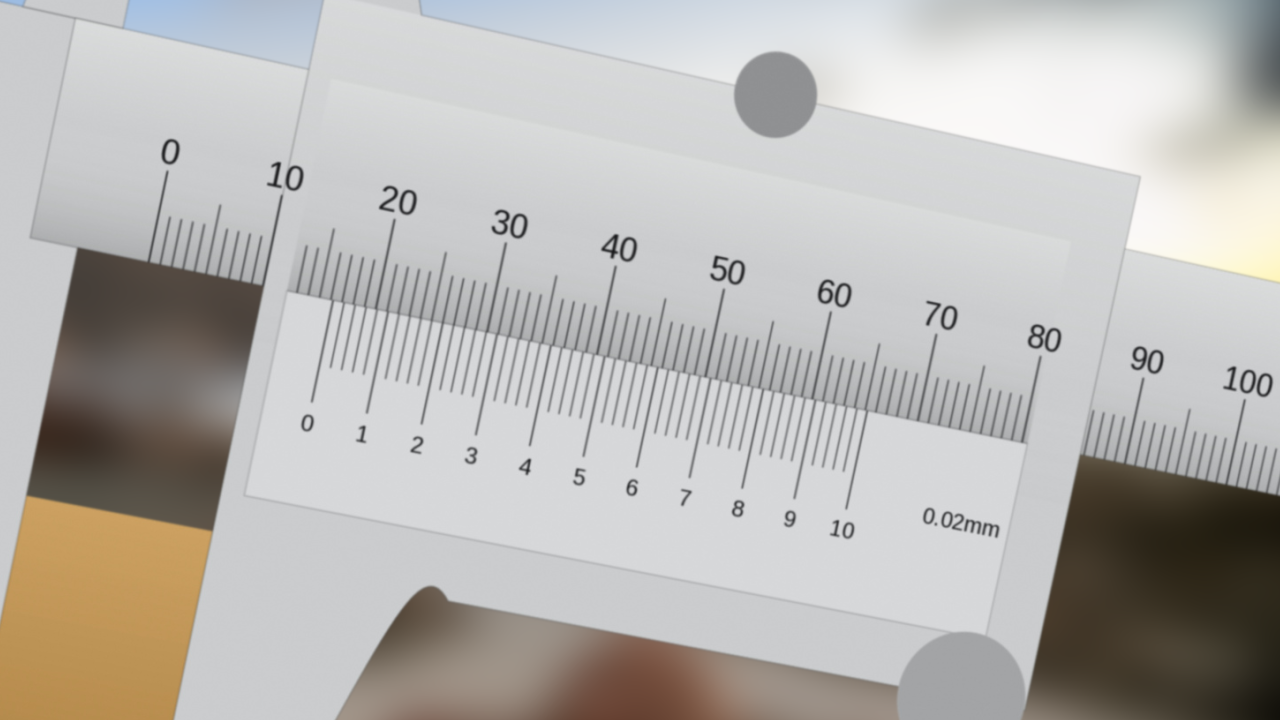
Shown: mm 16.2
